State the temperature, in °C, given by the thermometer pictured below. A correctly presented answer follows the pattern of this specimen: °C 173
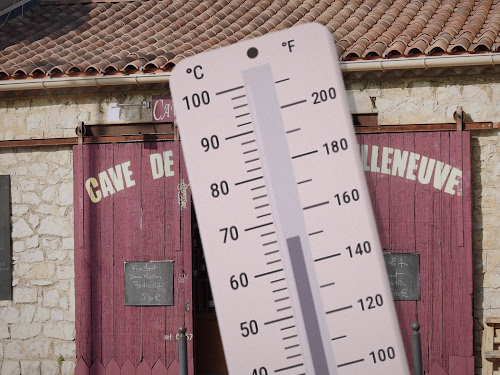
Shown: °C 66
